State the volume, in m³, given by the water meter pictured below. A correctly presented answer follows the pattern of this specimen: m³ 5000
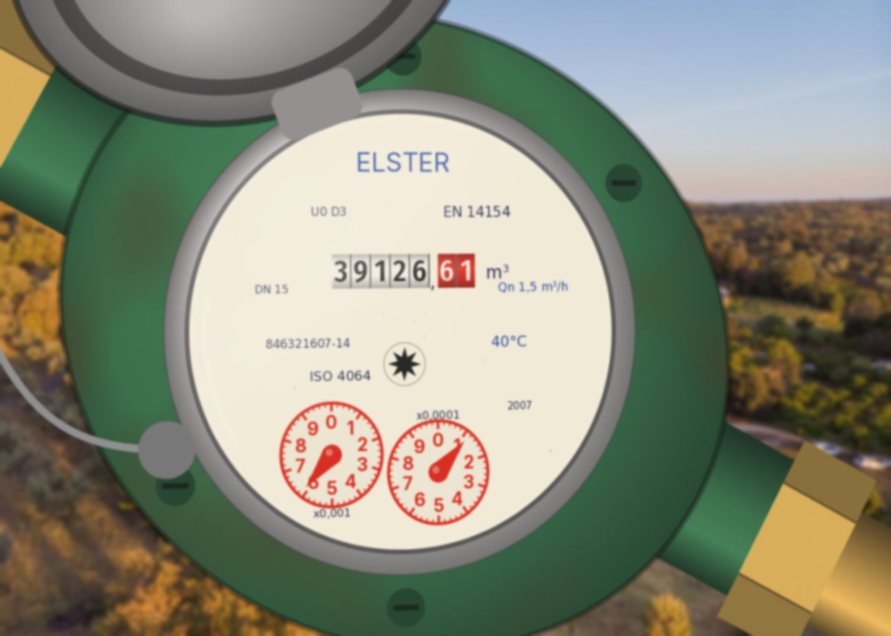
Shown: m³ 39126.6161
